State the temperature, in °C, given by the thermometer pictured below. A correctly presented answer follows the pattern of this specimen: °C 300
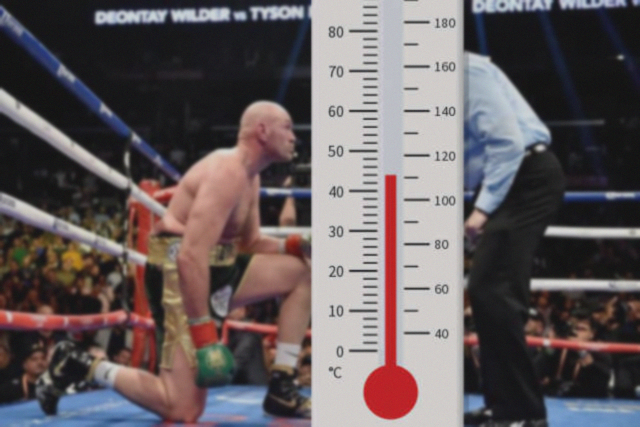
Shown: °C 44
